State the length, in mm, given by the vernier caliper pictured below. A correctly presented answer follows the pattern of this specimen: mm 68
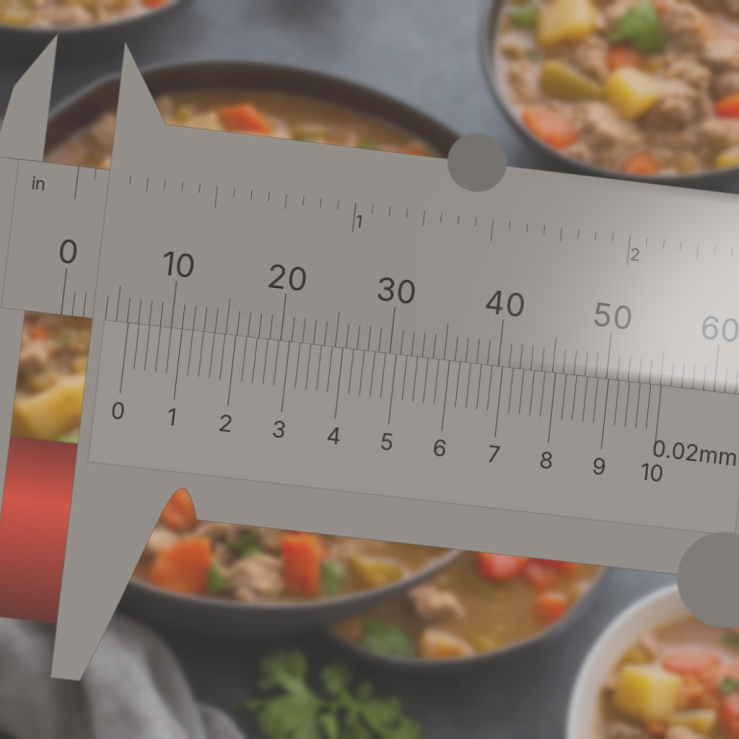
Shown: mm 6.1
